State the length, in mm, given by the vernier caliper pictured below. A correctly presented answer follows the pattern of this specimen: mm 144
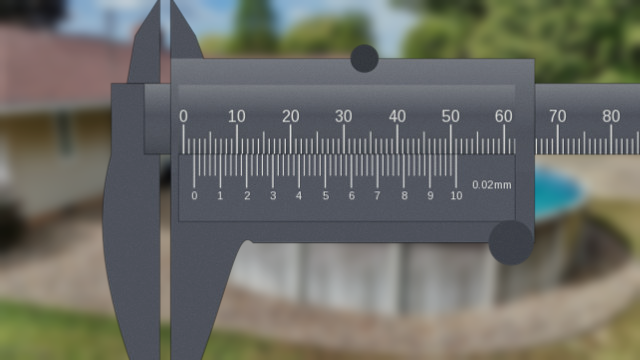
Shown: mm 2.0
